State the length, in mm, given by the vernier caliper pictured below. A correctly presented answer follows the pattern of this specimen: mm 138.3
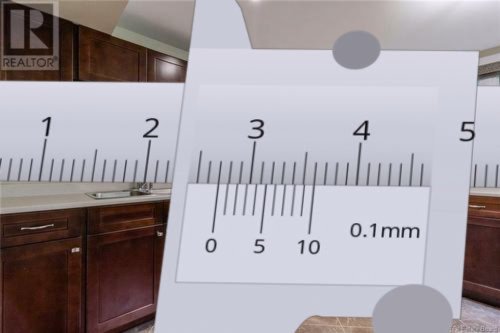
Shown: mm 27.0
